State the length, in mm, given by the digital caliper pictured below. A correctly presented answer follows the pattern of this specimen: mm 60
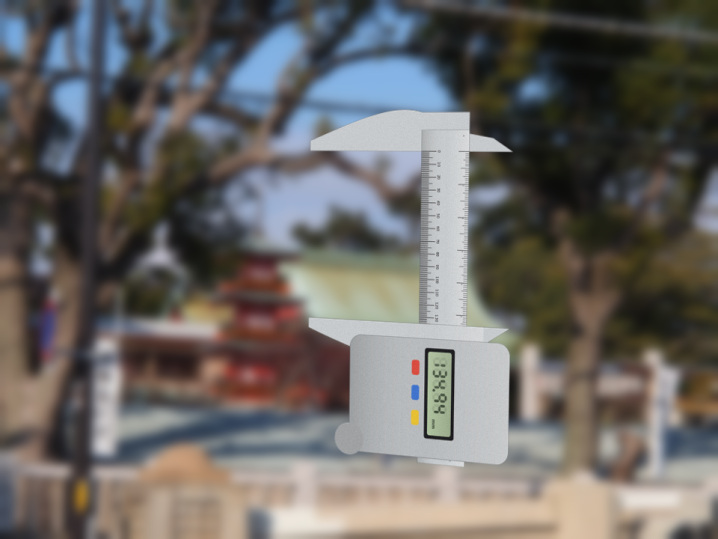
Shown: mm 134.94
